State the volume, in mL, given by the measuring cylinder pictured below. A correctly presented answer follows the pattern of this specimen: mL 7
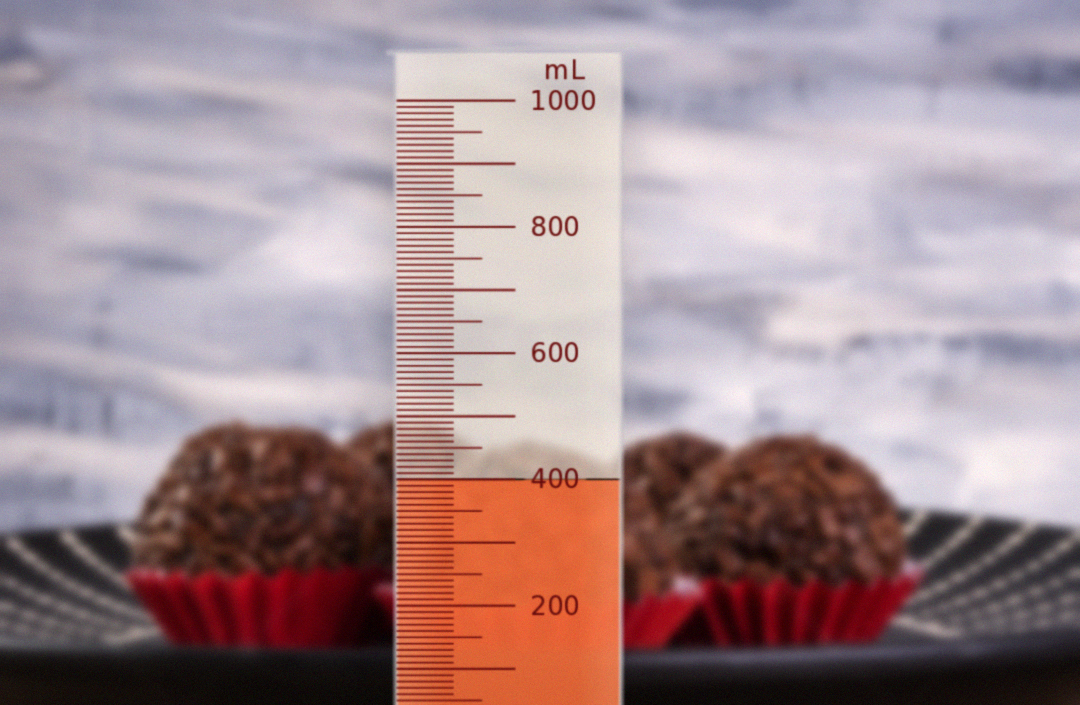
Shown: mL 400
